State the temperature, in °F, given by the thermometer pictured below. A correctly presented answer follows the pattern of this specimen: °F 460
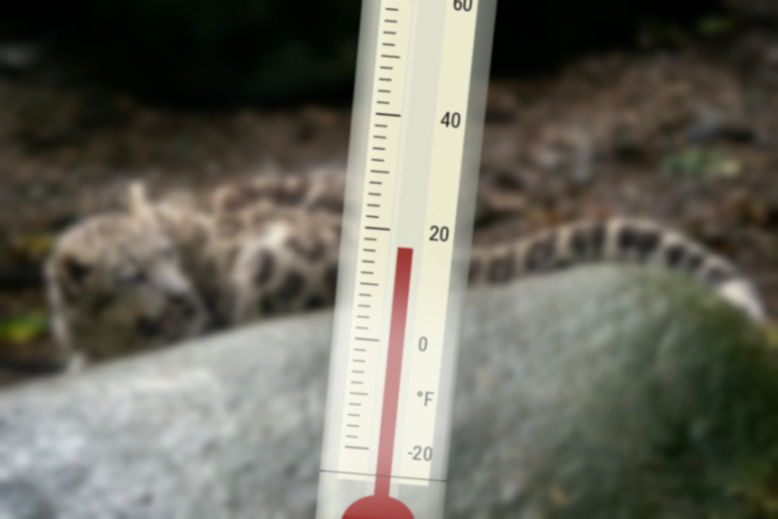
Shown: °F 17
